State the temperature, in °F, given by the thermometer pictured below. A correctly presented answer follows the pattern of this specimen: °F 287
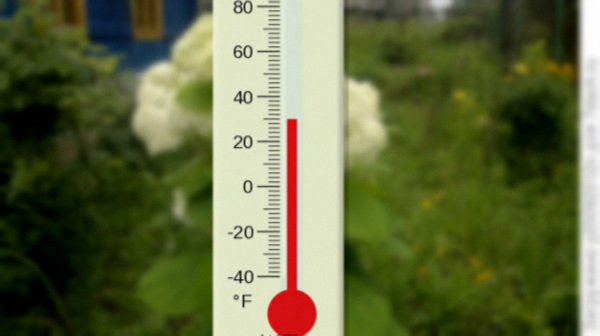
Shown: °F 30
